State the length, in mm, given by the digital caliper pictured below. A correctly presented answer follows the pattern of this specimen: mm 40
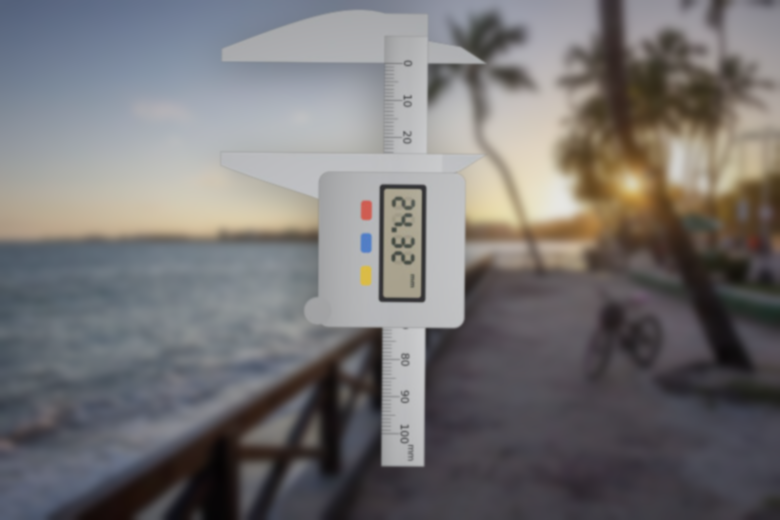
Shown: mm 24.32
